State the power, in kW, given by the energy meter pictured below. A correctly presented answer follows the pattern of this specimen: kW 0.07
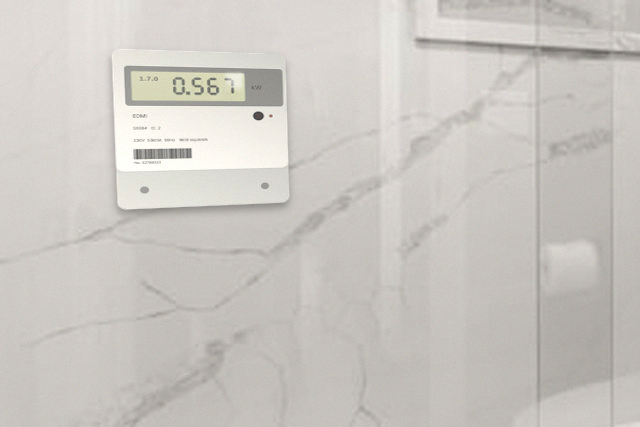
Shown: kW 0.567
